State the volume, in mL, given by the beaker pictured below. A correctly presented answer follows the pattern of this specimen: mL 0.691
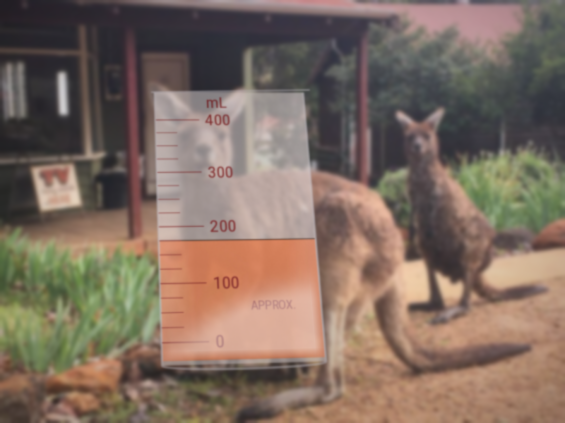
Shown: mL 175
